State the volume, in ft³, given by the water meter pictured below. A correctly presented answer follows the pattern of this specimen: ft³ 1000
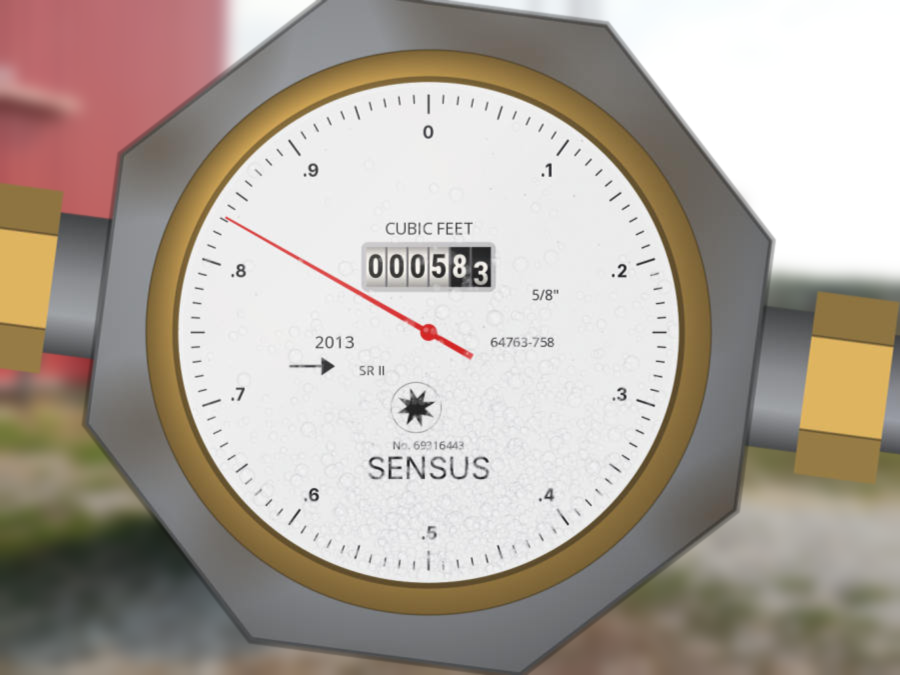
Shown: ft³ 582.83
